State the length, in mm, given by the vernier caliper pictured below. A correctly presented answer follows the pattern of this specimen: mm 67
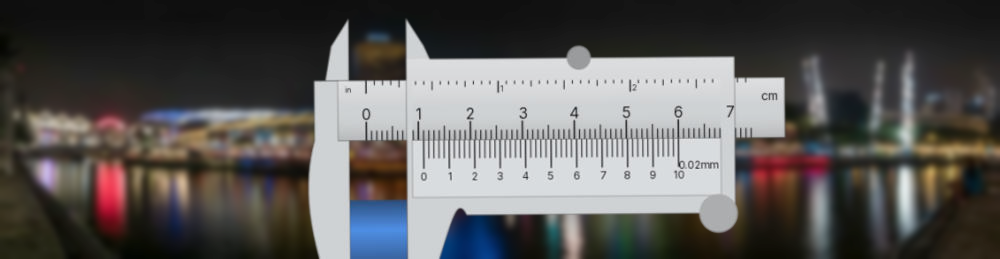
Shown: mm 11.0
